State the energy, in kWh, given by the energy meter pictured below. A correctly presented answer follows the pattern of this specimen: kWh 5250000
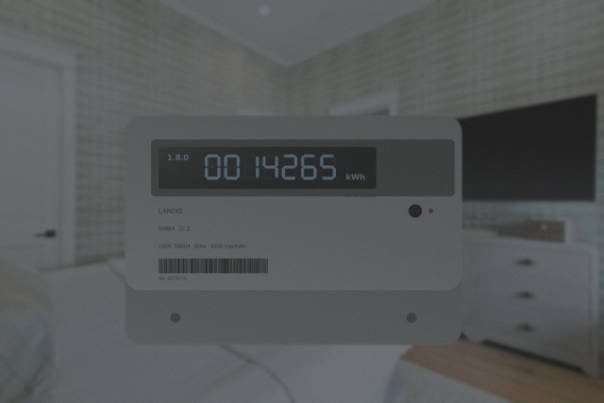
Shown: kWh 14265
